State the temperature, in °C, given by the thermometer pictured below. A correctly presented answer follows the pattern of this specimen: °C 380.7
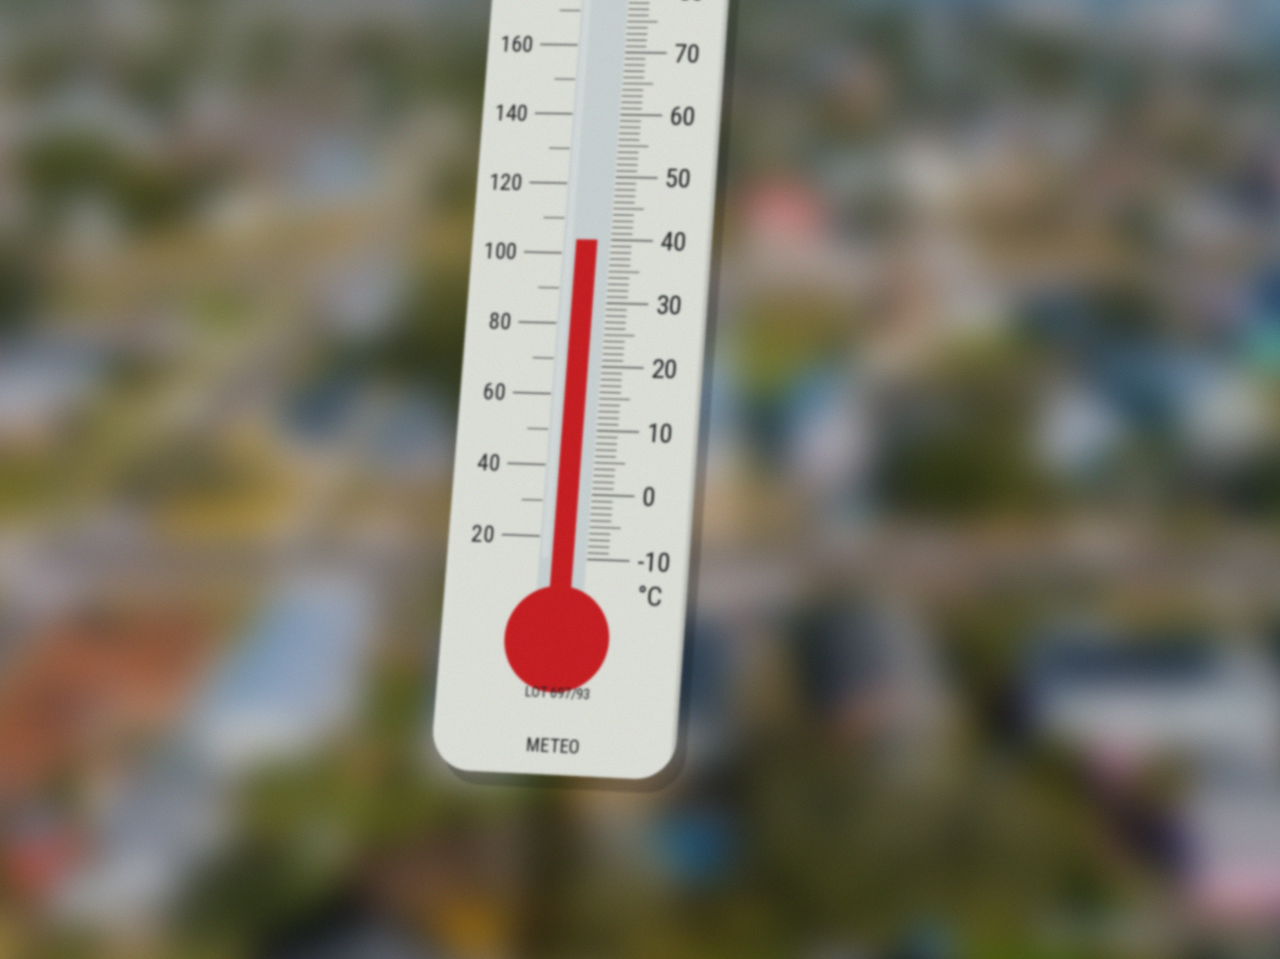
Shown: °C 40
